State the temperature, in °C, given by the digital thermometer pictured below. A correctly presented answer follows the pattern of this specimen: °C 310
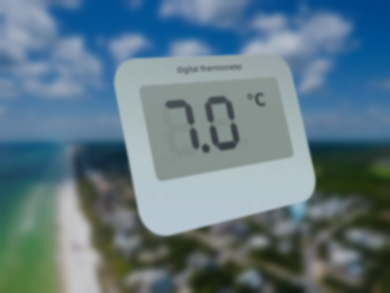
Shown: °C 7.0
